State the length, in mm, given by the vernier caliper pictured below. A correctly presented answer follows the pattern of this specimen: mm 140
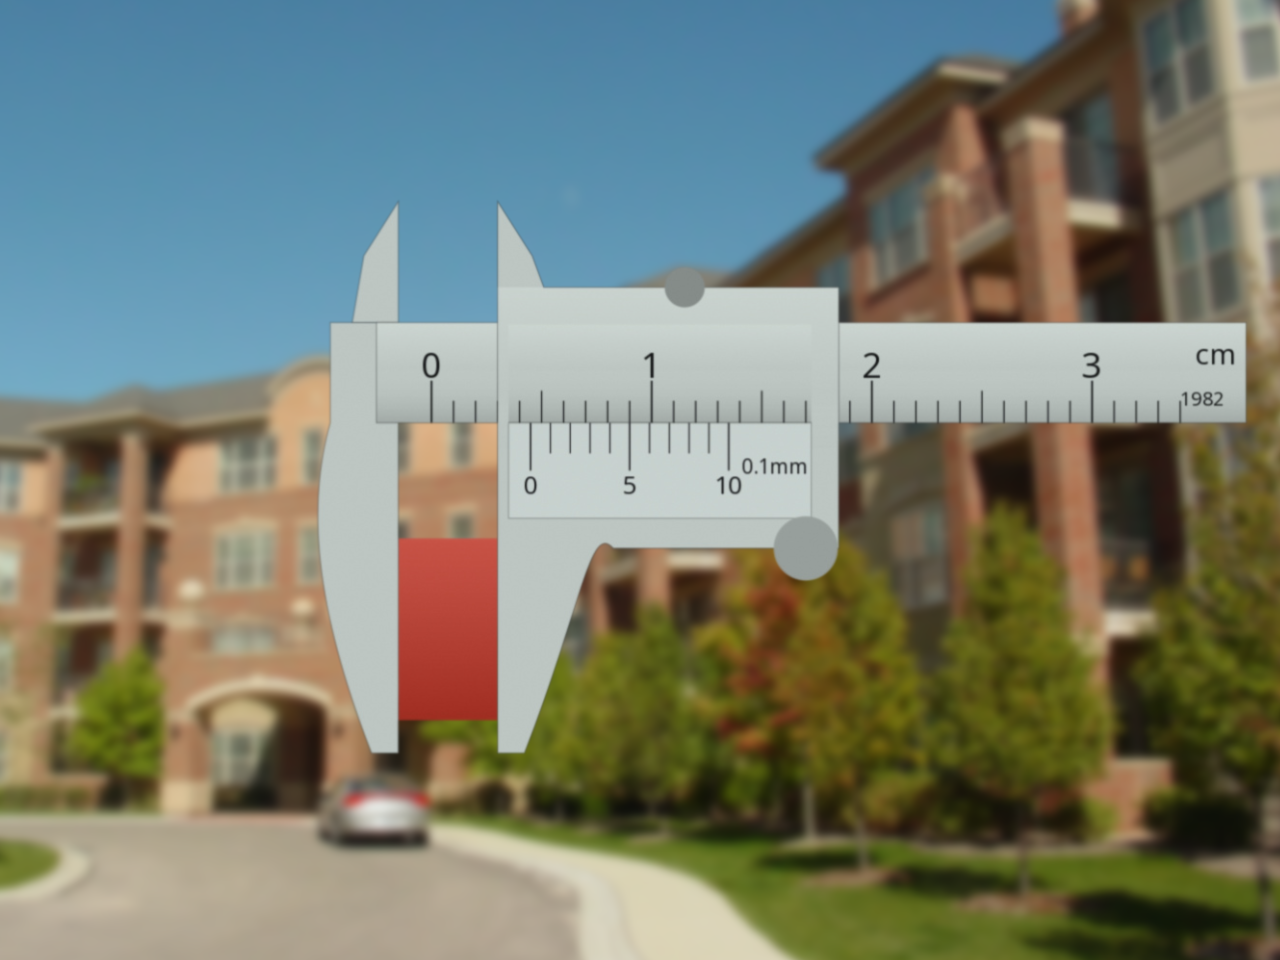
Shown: mm 4.5
